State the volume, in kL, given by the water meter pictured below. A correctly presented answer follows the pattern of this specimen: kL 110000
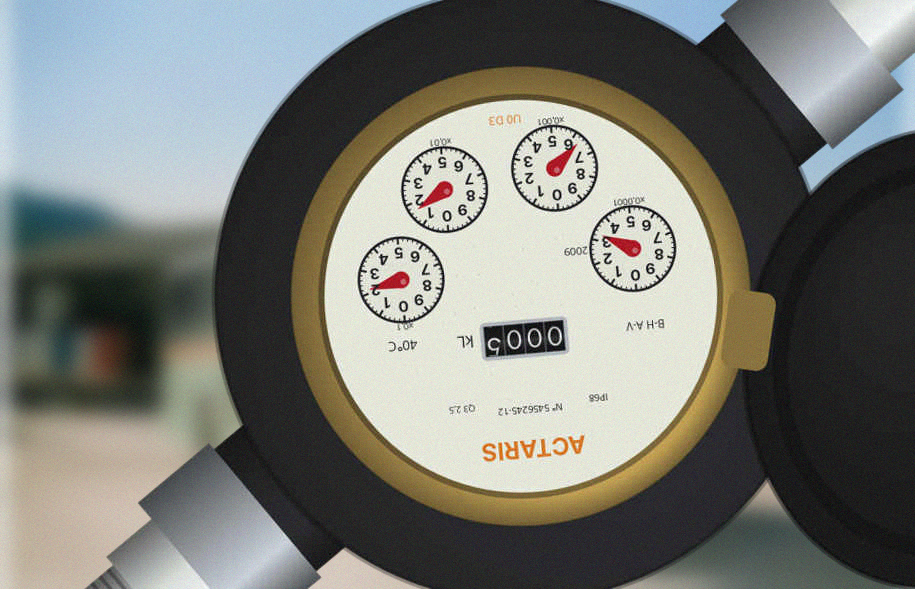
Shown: kL 5.2163
